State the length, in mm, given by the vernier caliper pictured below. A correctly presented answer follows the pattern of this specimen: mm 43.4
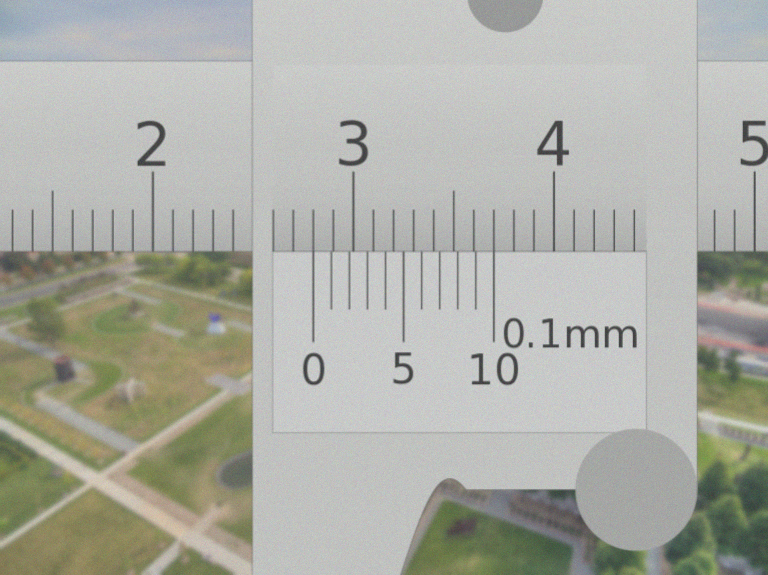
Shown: mm 28.0
